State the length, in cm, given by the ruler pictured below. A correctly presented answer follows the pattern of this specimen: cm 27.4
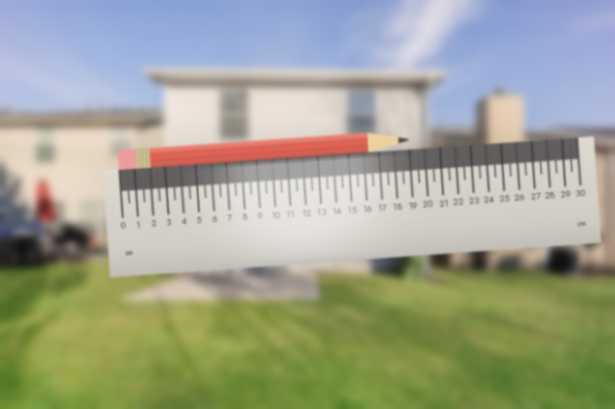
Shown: cm 19
